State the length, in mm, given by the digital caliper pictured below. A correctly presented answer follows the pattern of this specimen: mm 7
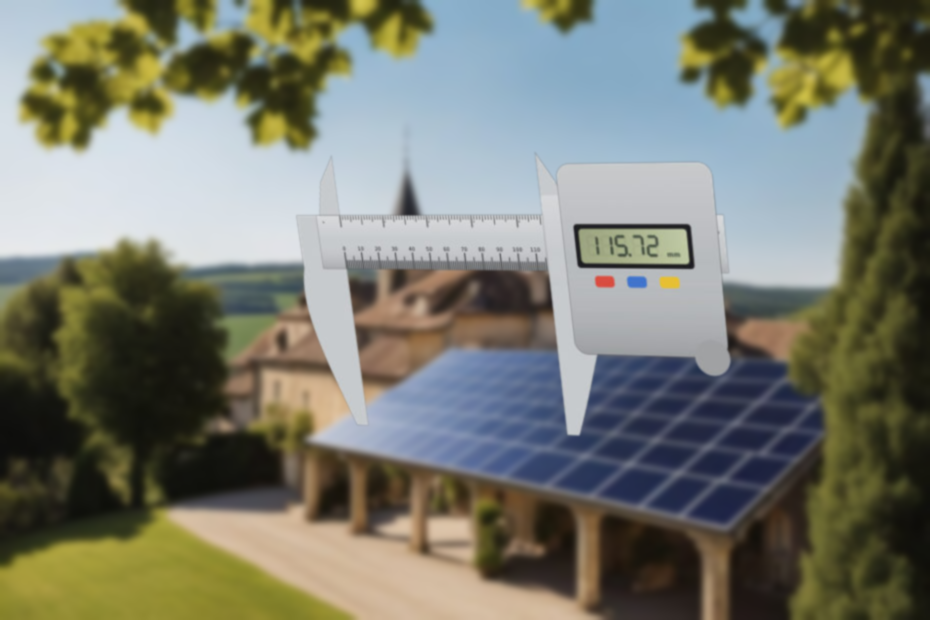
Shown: mm 115.72
